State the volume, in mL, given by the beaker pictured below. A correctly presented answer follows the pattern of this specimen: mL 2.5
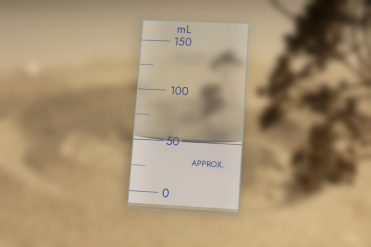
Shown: mL 50
